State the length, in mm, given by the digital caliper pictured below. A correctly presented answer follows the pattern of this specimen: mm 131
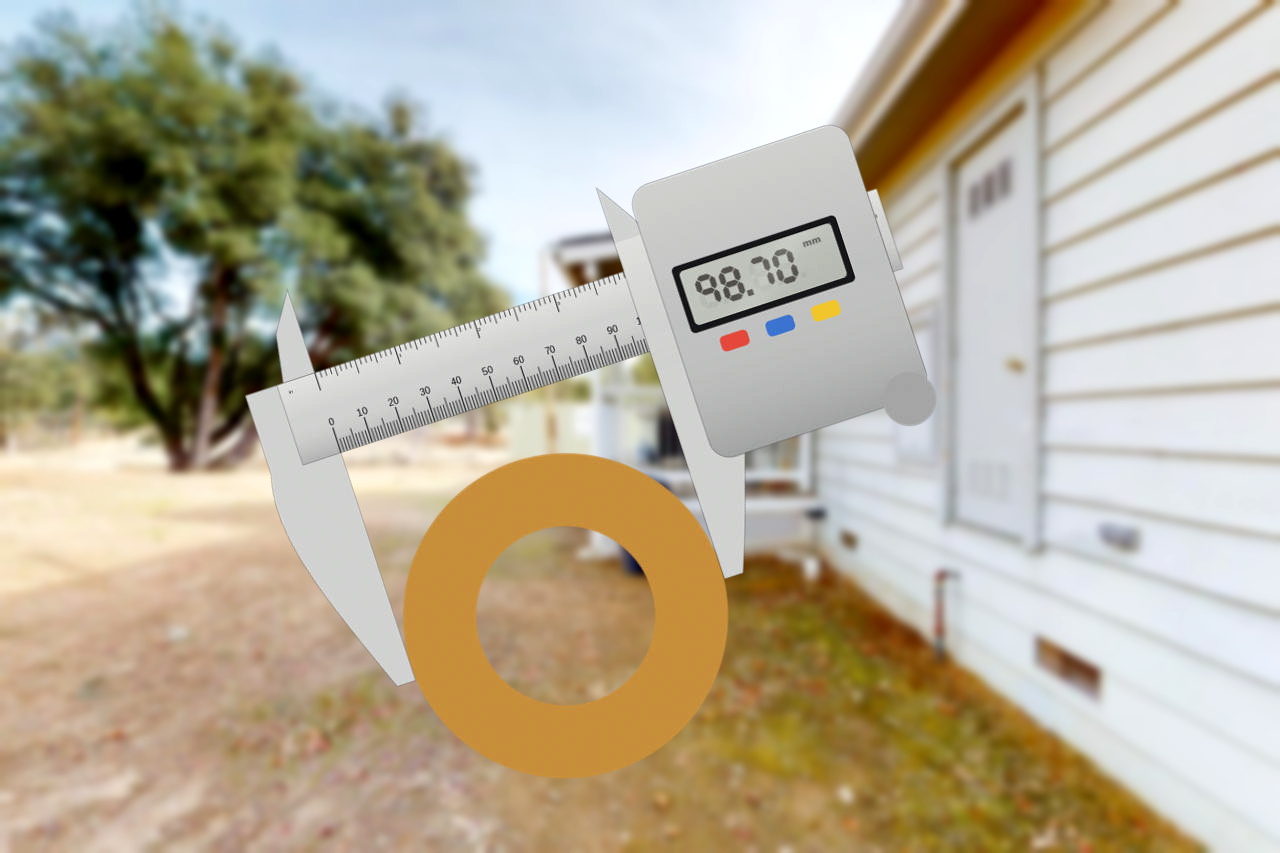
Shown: mm 98.70
